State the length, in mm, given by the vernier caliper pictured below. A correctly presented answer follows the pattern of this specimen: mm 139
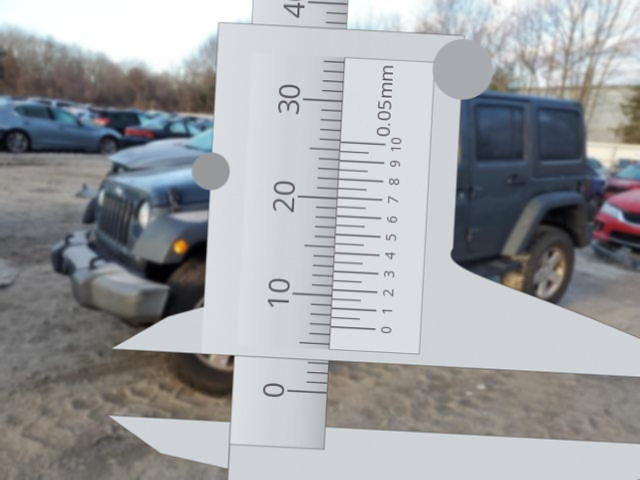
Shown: mm 6.8
